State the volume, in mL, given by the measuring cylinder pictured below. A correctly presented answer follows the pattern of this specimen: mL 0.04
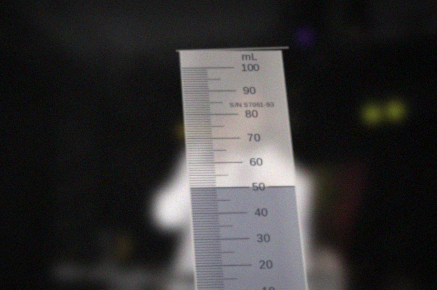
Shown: mL 50
